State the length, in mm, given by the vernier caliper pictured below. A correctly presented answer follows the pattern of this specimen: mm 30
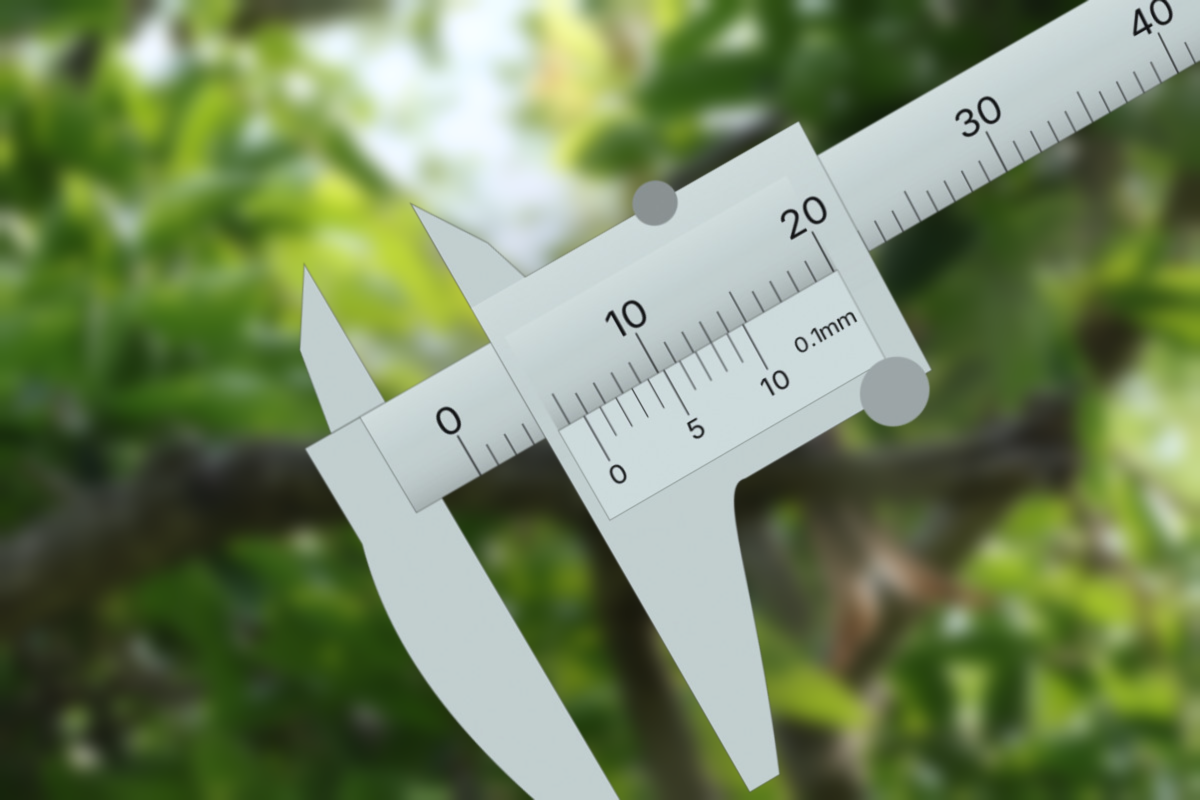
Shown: mm 5.8
